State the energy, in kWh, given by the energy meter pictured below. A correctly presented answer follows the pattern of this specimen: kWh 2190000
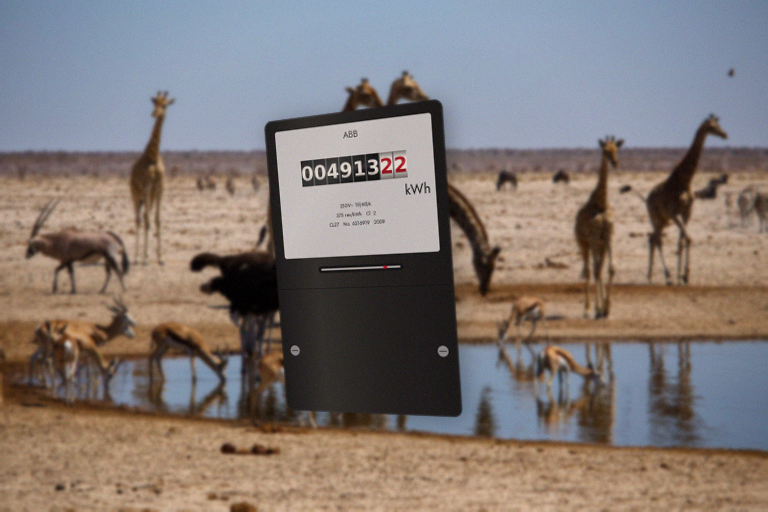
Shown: kWh 4913.22
